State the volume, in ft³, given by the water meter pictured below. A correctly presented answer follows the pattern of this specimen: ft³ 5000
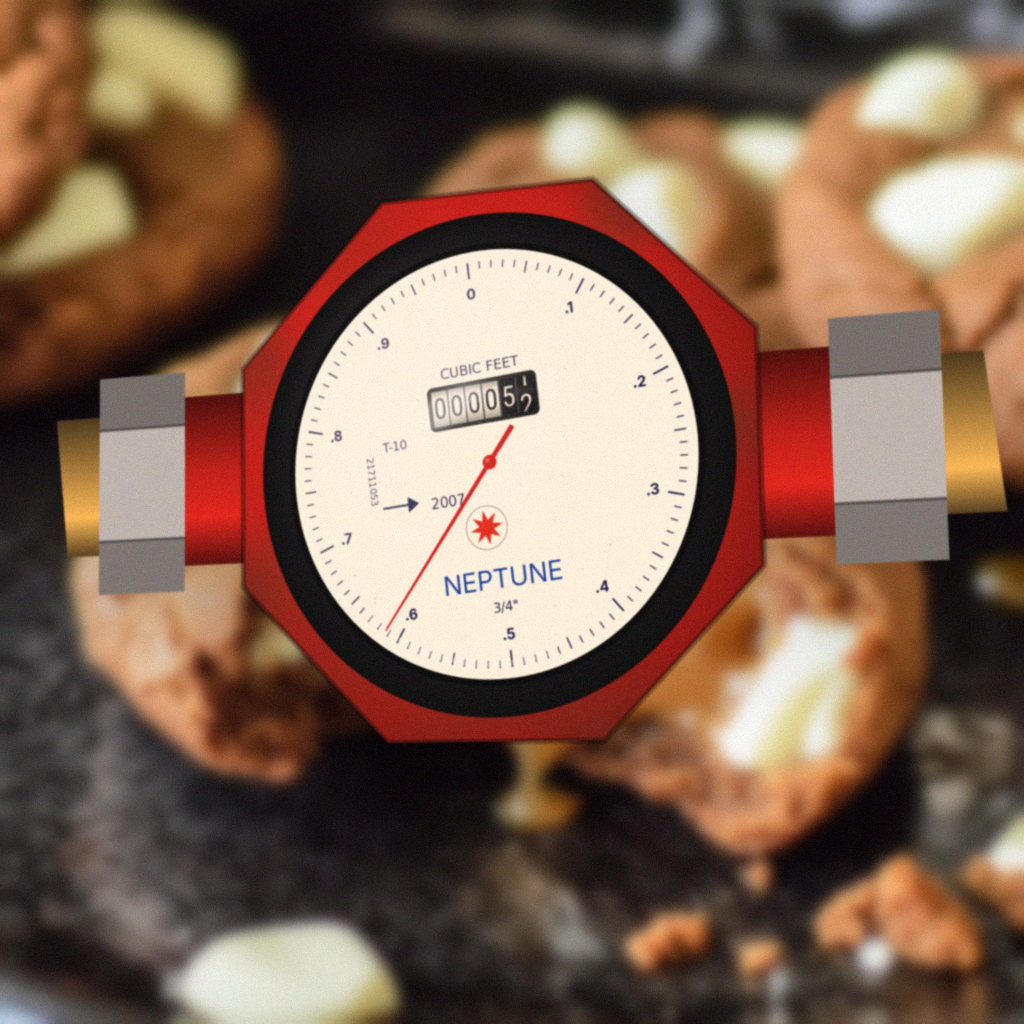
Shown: ft³ 51.61
